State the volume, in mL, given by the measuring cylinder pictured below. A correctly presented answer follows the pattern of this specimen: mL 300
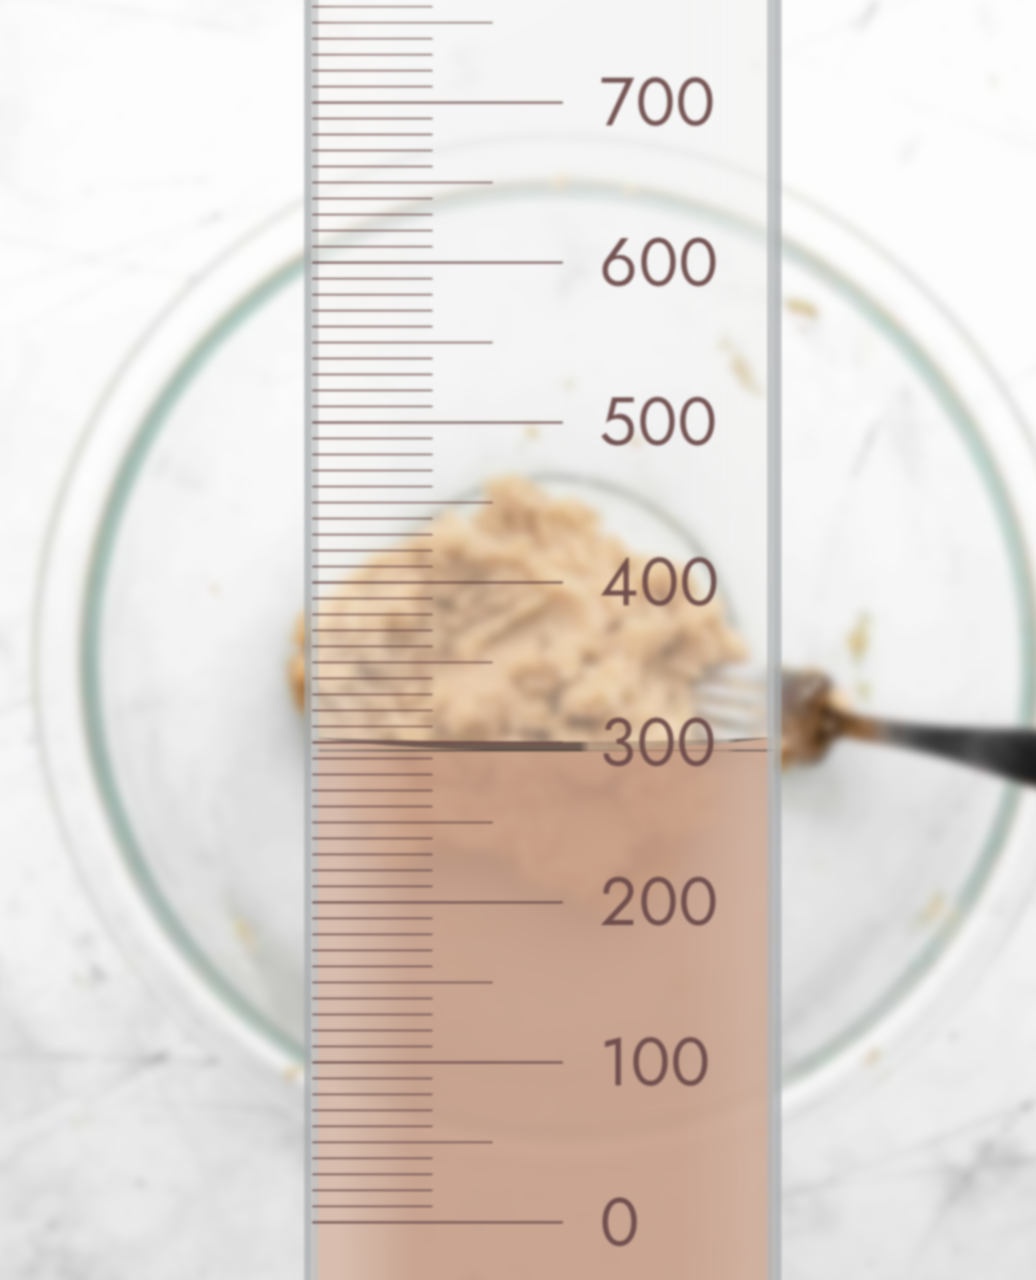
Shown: mL 295
